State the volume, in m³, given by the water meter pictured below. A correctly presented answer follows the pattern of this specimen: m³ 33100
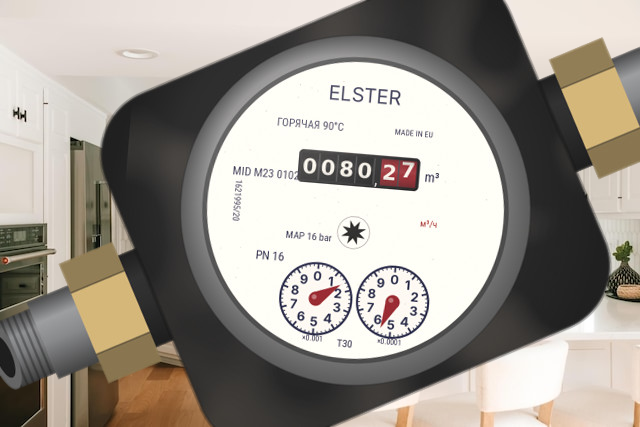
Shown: m³ 80.2715
